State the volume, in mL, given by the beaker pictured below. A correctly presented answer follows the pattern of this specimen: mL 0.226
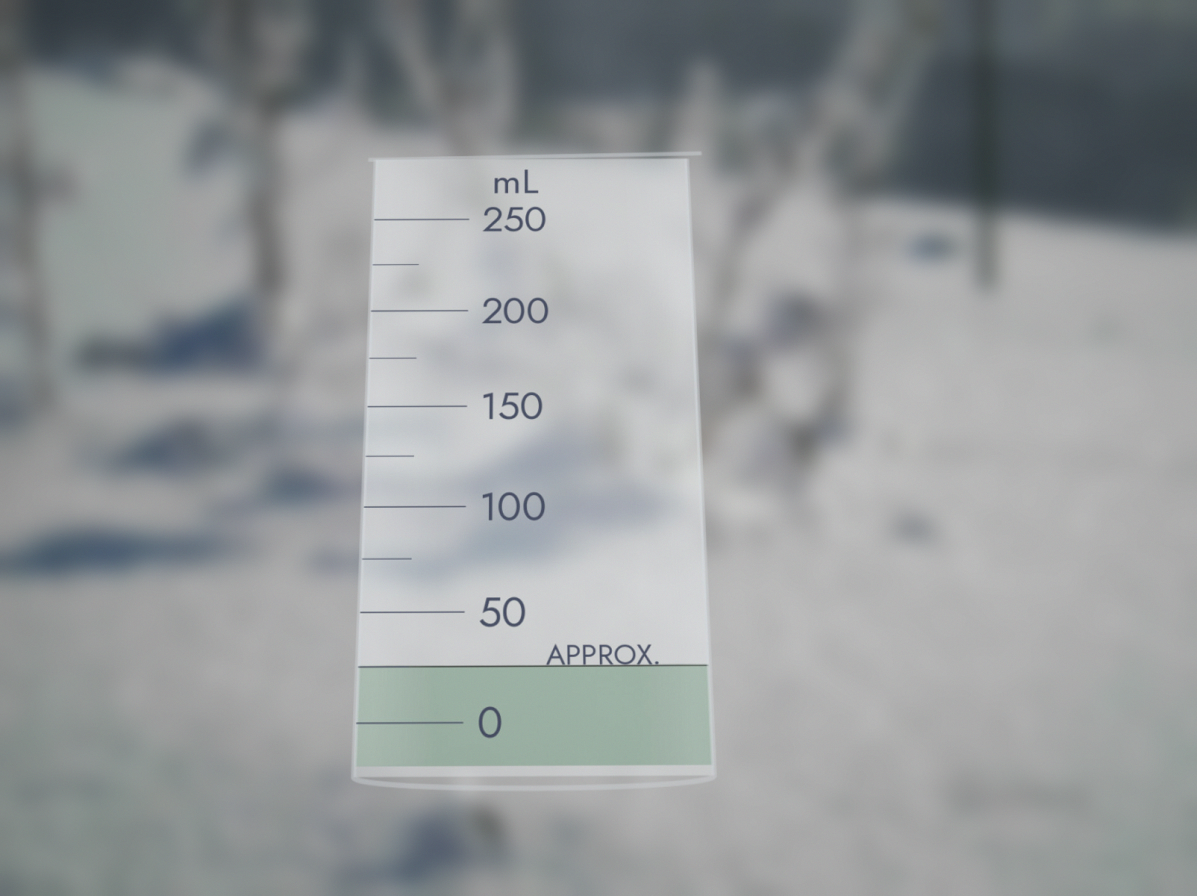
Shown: mL 25
